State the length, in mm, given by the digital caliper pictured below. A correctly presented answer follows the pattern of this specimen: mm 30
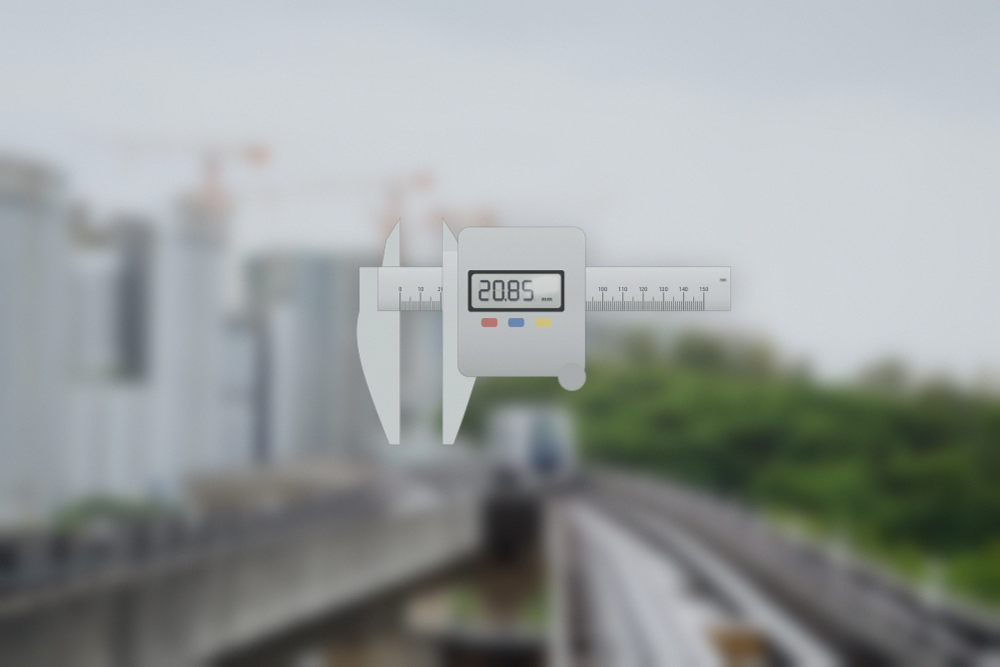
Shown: mm 20.85
